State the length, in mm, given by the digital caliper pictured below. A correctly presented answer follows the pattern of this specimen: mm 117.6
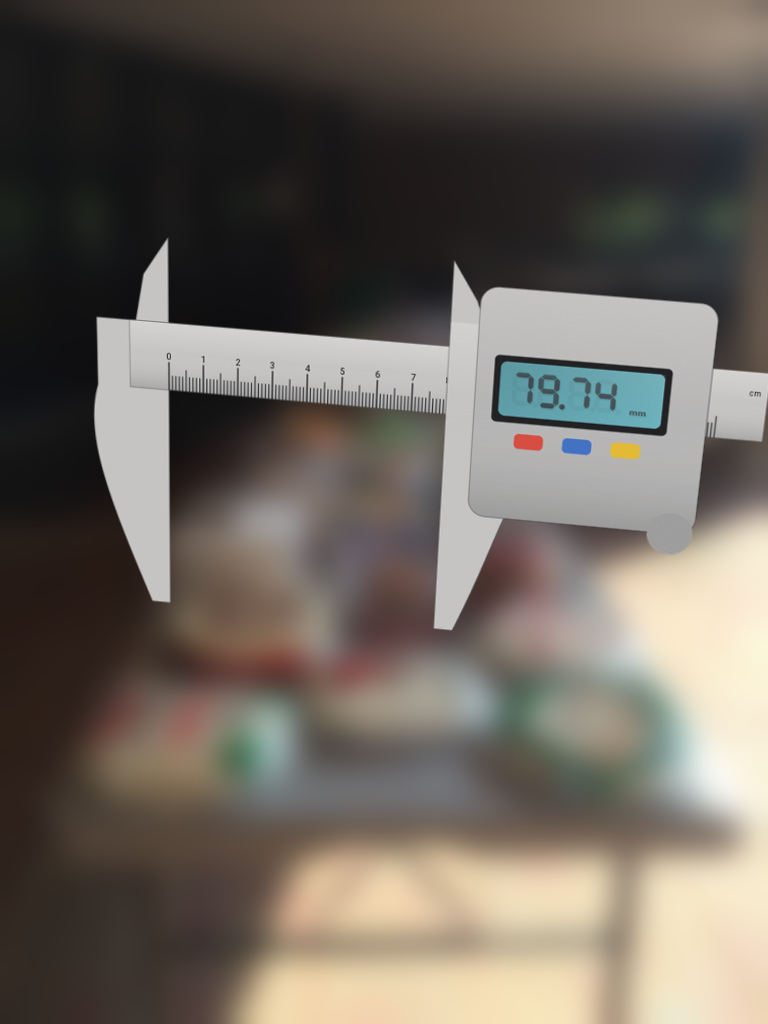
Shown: mm 79.74
